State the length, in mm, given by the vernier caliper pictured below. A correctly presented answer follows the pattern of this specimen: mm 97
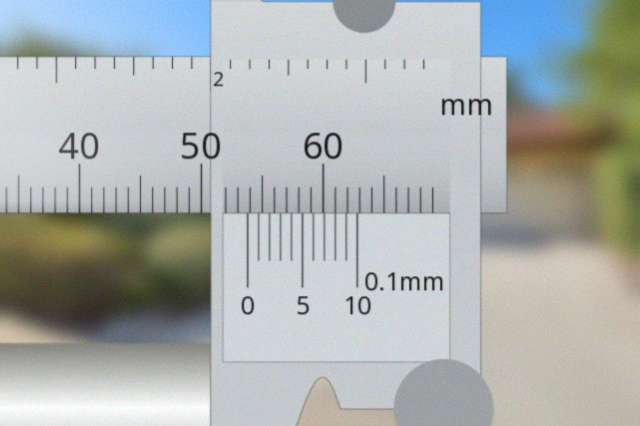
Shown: mm 53.8
